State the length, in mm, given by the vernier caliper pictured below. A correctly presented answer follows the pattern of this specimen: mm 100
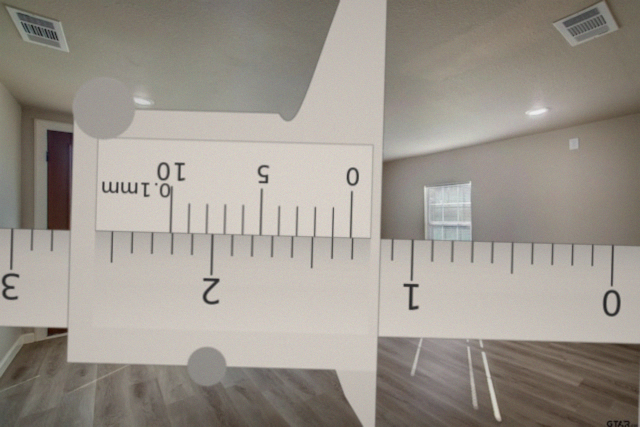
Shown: mm 13.1
